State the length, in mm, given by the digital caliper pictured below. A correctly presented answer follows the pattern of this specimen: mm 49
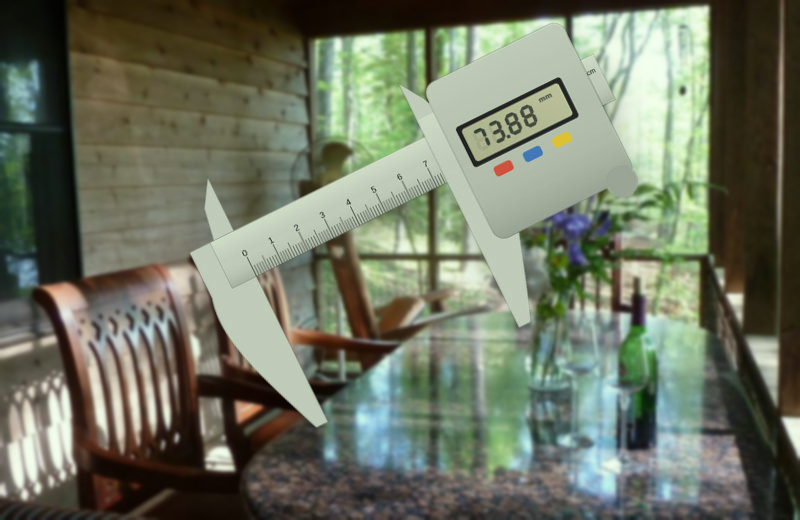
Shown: mm 73.88
